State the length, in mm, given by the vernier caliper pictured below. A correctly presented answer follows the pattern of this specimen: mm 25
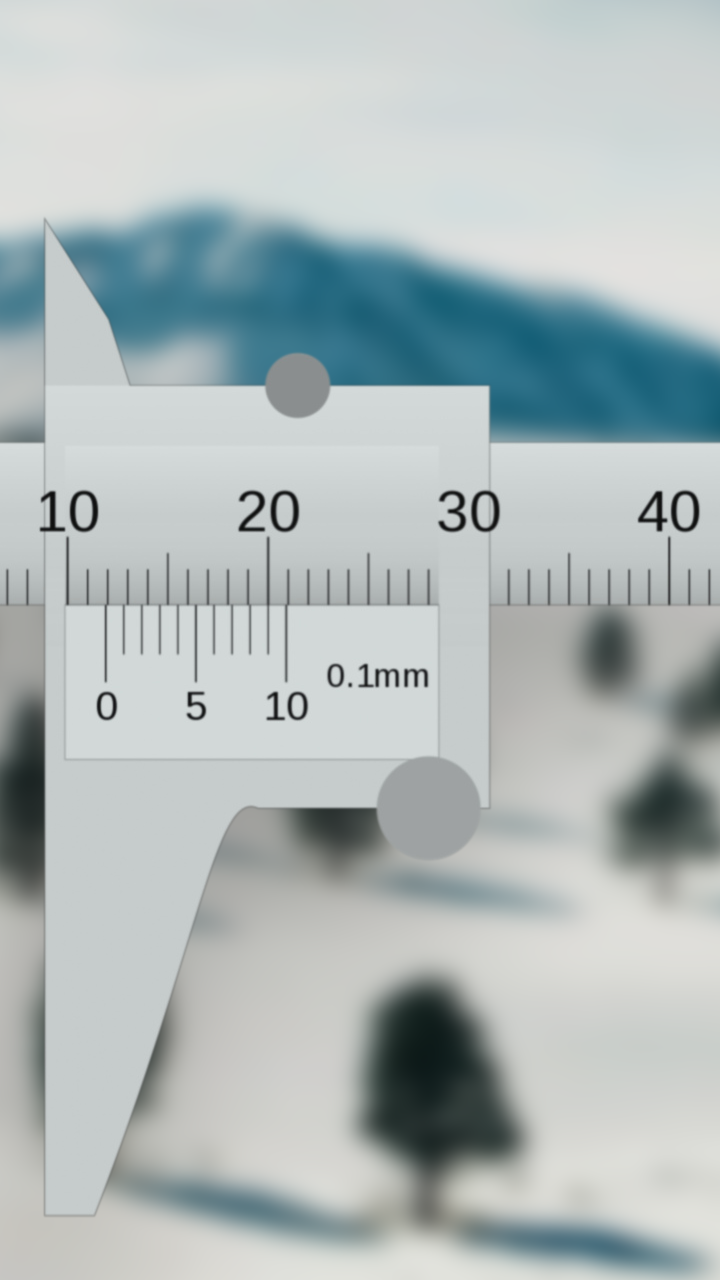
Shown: mm 11.9
